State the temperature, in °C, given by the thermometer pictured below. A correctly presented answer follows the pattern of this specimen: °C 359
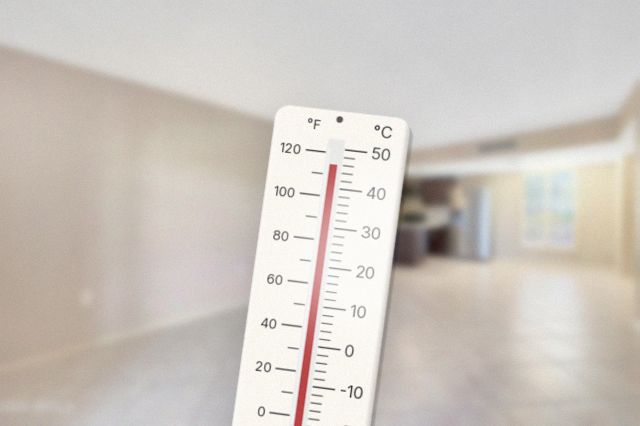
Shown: °C 46
